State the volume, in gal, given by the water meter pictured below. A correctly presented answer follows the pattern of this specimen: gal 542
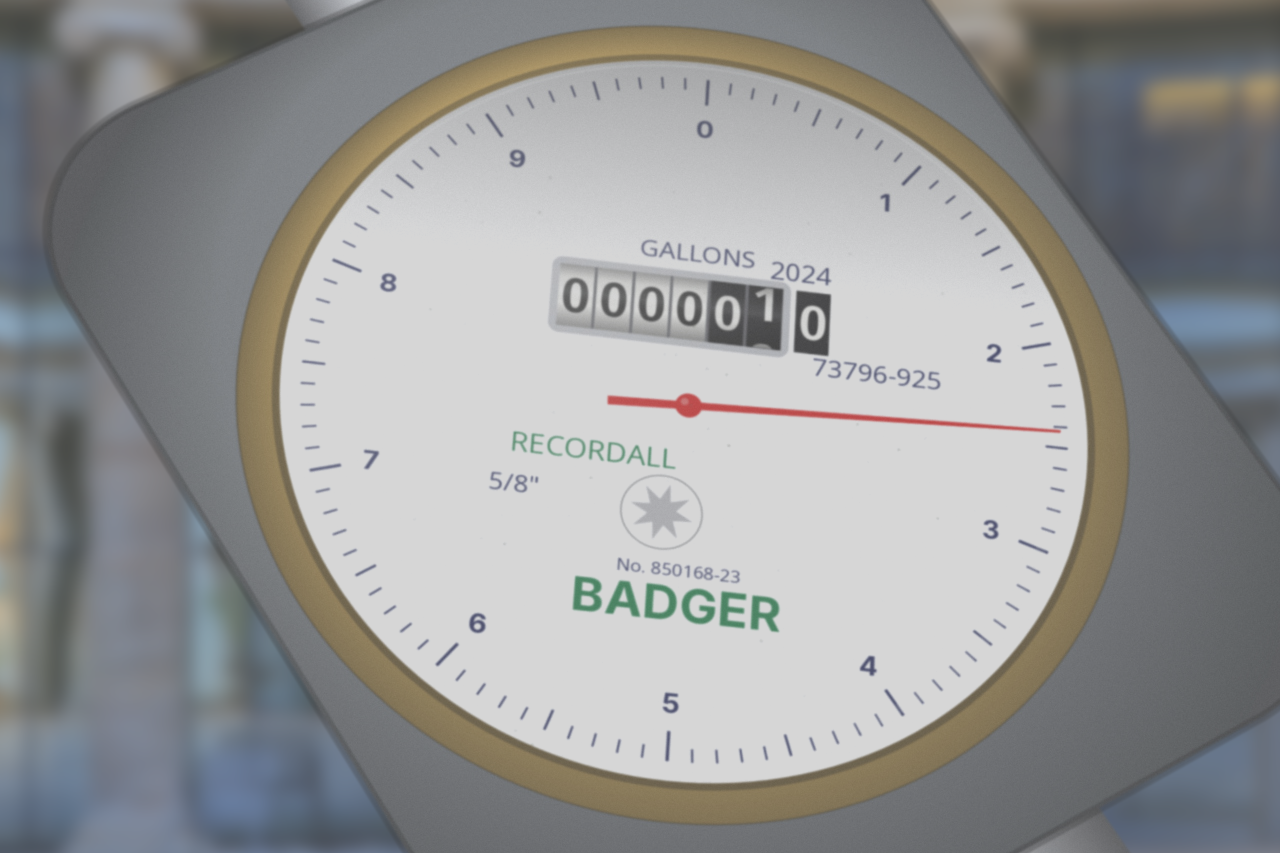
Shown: gal 12.4
